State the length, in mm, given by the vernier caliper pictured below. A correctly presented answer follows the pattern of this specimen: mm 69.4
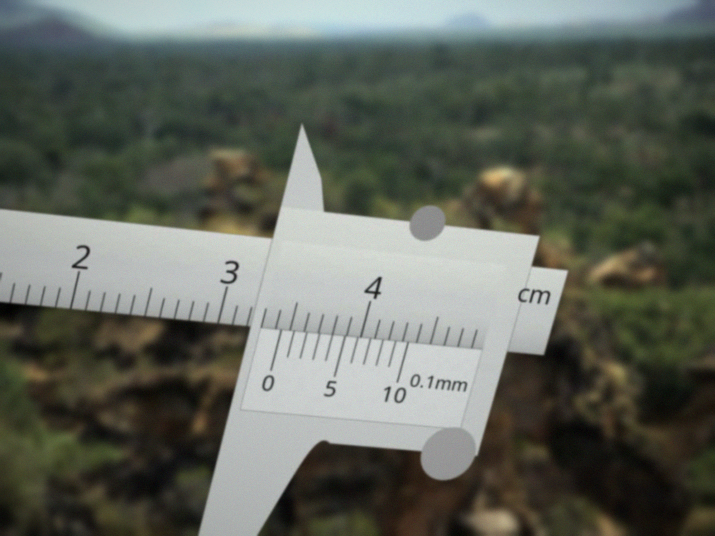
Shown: mm 34.4
